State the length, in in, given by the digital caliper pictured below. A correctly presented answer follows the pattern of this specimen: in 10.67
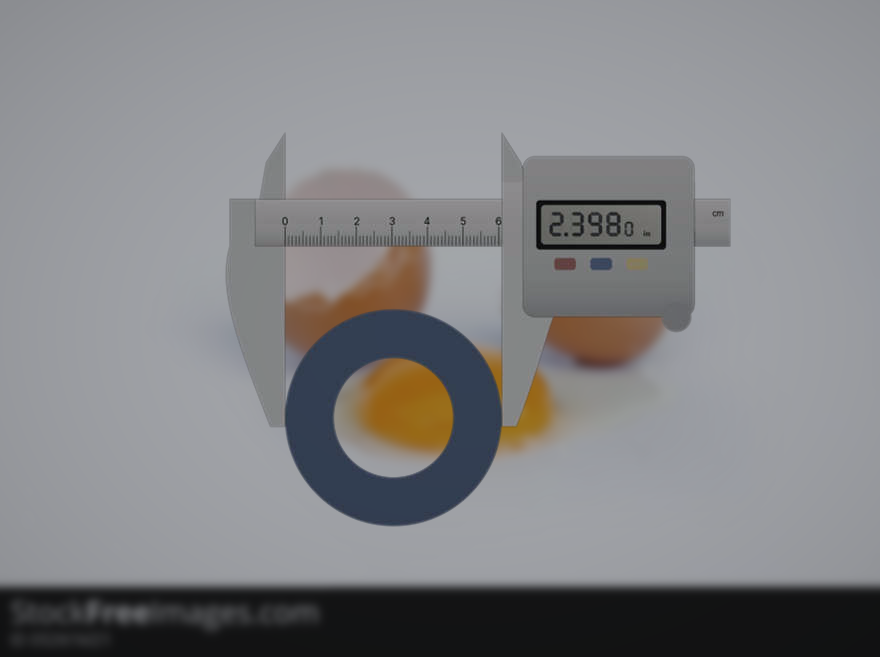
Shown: in 2.3980
